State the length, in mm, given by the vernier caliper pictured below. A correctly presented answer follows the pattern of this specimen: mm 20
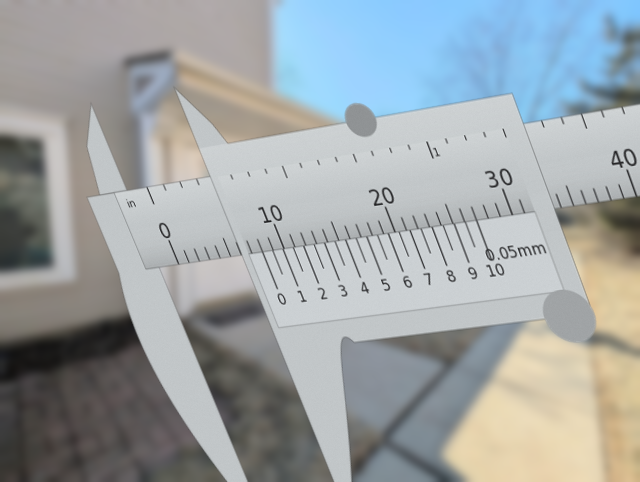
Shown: mm 8.0
